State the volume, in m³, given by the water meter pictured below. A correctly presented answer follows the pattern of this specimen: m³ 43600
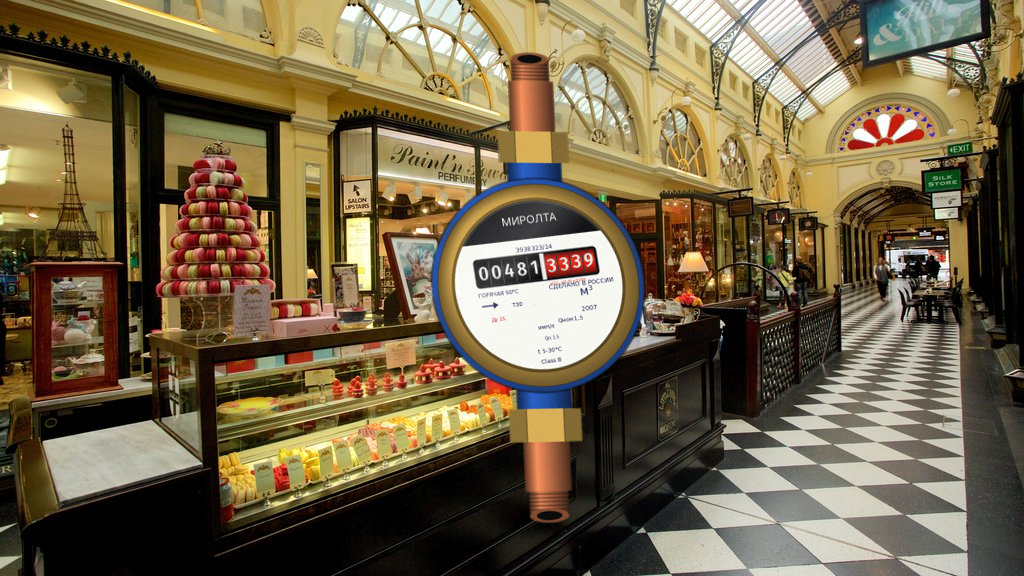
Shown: m³ 481.3339
